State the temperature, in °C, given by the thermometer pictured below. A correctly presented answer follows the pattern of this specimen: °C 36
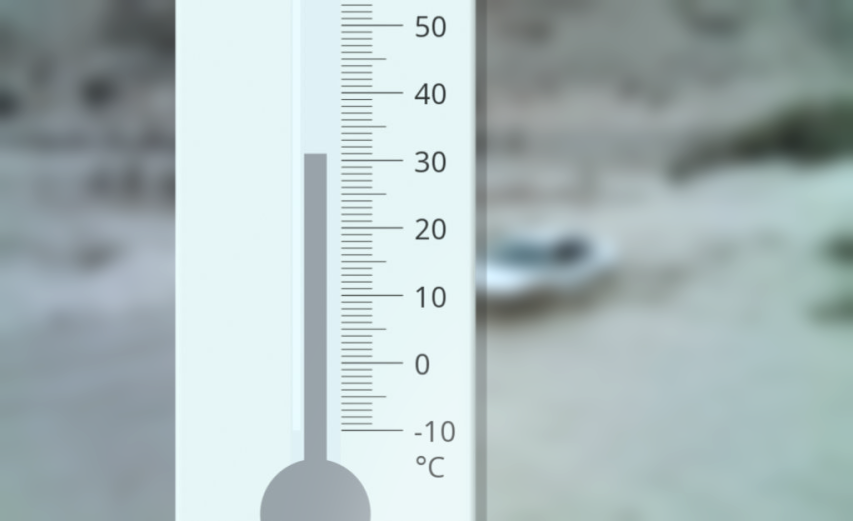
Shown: °C 31
